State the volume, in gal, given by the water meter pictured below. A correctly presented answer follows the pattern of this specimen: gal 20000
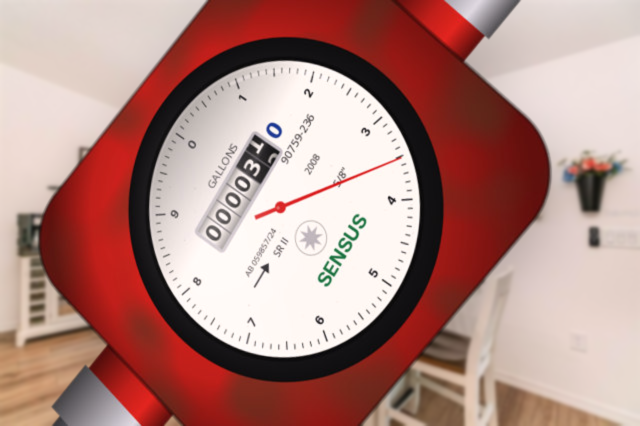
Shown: gal 313.5
